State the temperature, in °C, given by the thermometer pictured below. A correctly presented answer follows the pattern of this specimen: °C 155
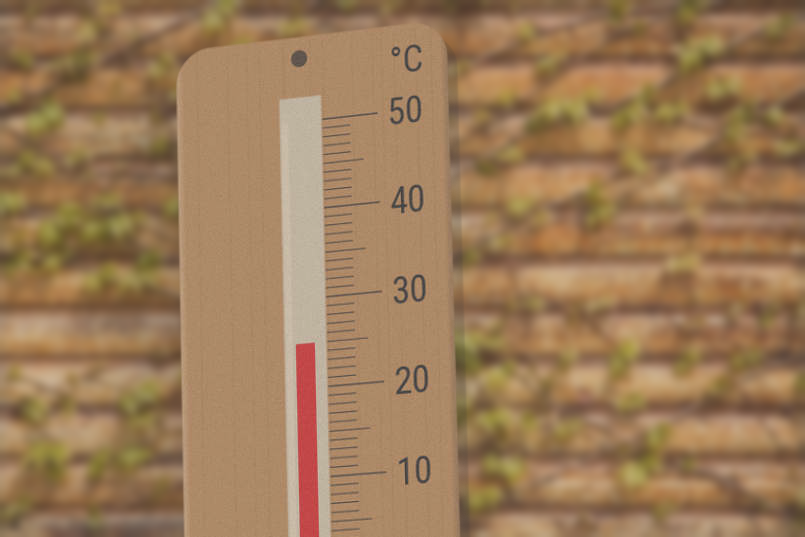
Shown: °C 25
